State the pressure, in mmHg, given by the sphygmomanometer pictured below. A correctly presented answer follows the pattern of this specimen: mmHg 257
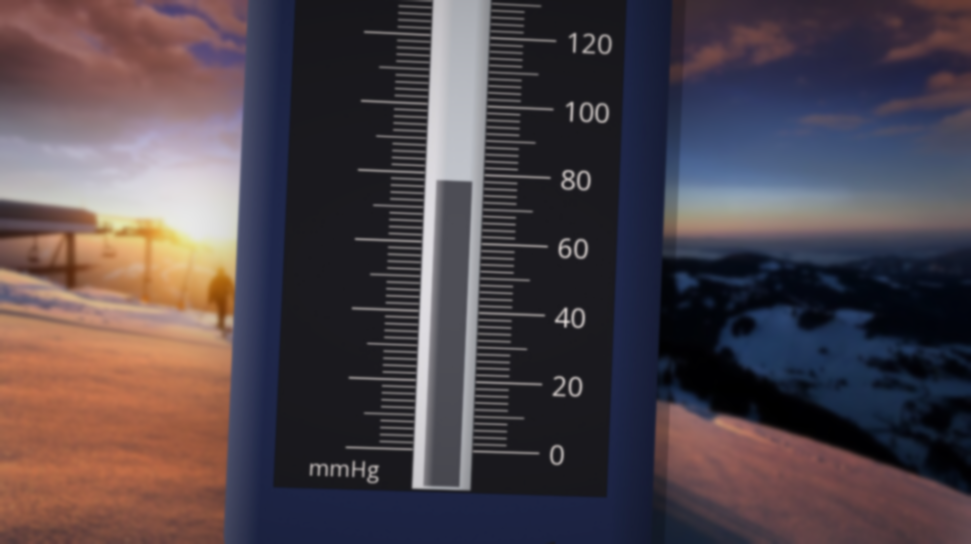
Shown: mmHg 78
